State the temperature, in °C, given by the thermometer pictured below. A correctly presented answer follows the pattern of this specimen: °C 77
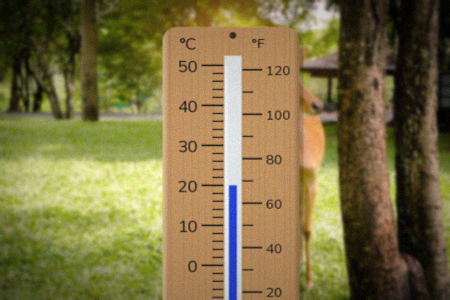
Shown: °C 20
